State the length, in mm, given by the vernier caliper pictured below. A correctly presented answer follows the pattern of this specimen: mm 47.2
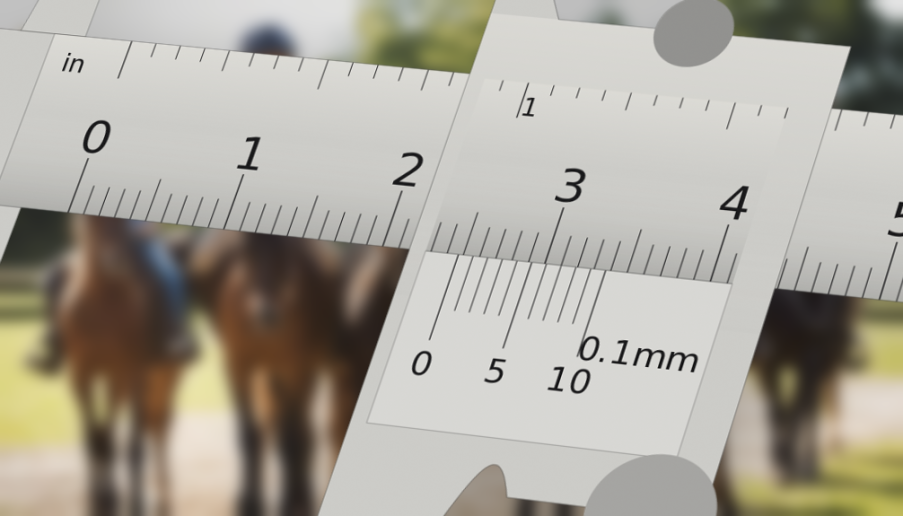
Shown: mm 24.7
